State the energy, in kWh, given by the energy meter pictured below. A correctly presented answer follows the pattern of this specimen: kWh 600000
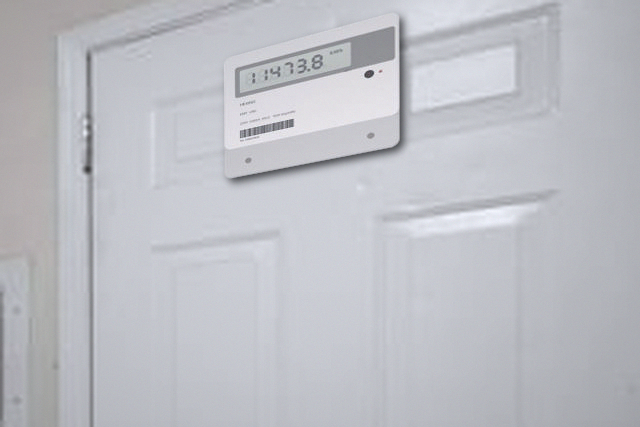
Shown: kWh 11473.8
